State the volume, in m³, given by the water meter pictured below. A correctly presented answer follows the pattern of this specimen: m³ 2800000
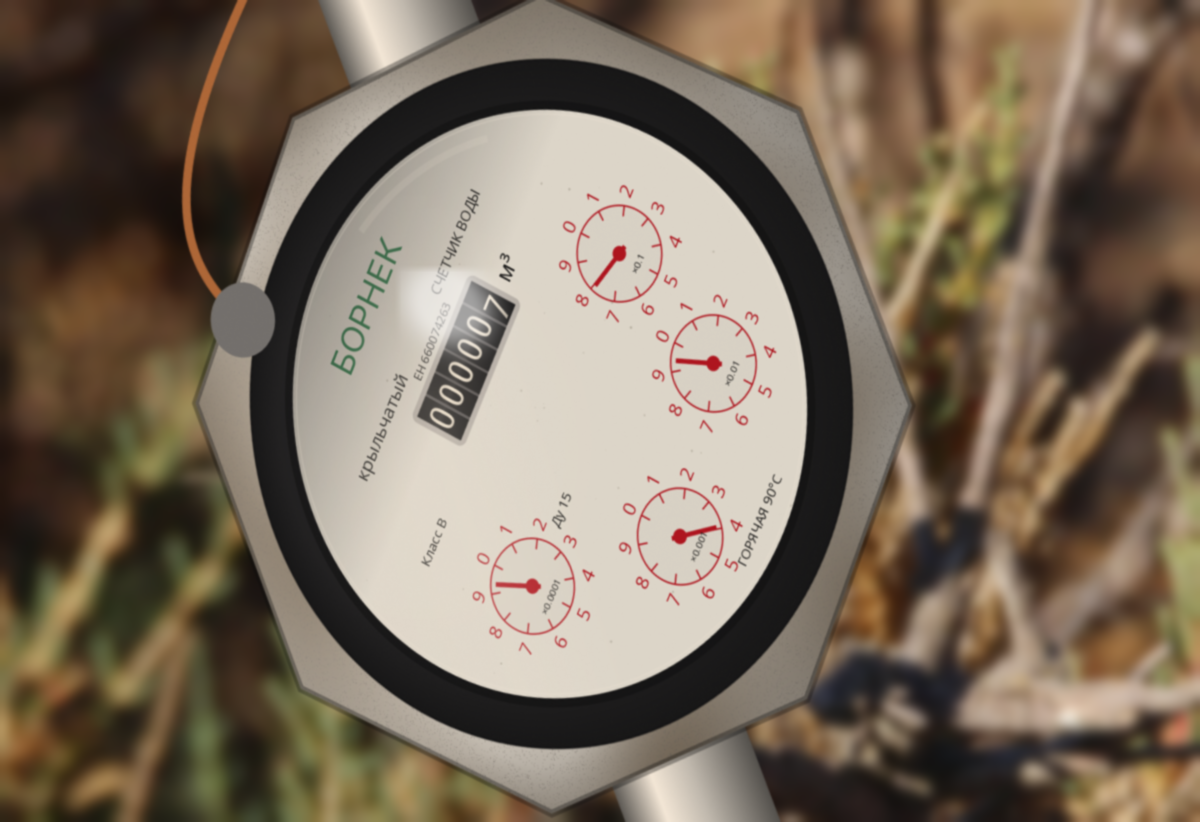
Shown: m³ 6.7939
